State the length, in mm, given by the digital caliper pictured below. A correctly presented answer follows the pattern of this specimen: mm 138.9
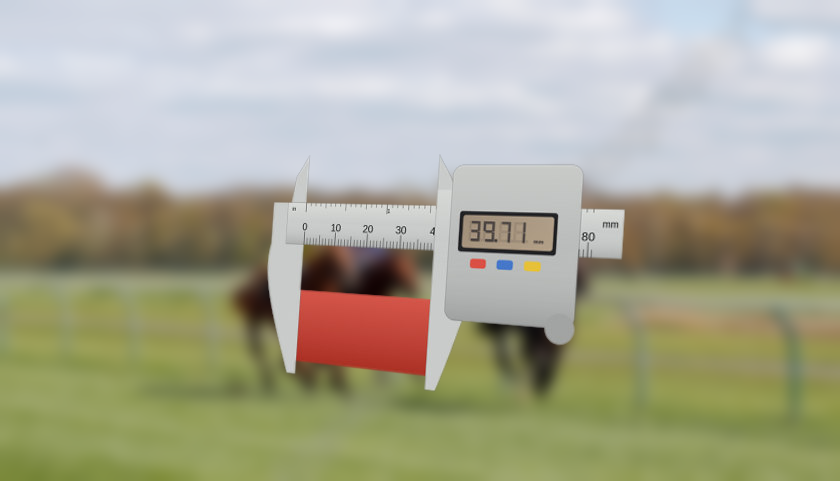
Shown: mm 39.71
